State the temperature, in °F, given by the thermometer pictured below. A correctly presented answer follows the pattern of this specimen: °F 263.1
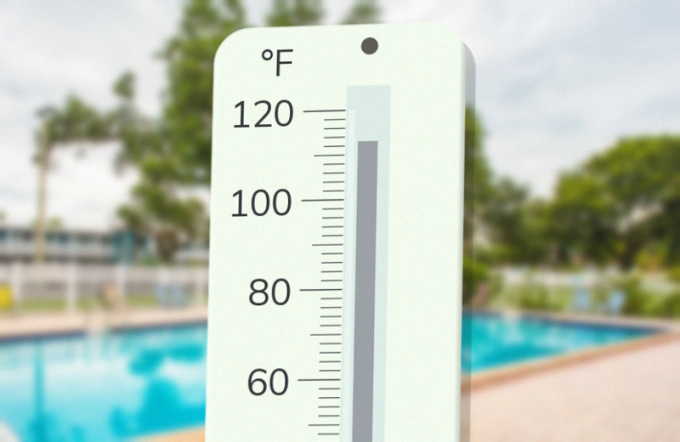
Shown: °F 113
